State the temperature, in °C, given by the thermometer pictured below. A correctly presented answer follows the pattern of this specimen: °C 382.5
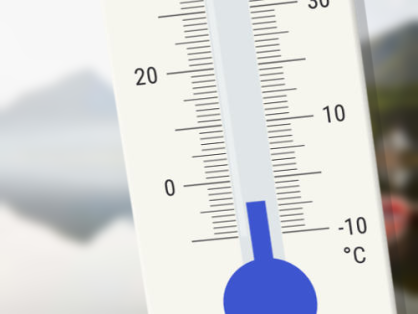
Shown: °C -4
